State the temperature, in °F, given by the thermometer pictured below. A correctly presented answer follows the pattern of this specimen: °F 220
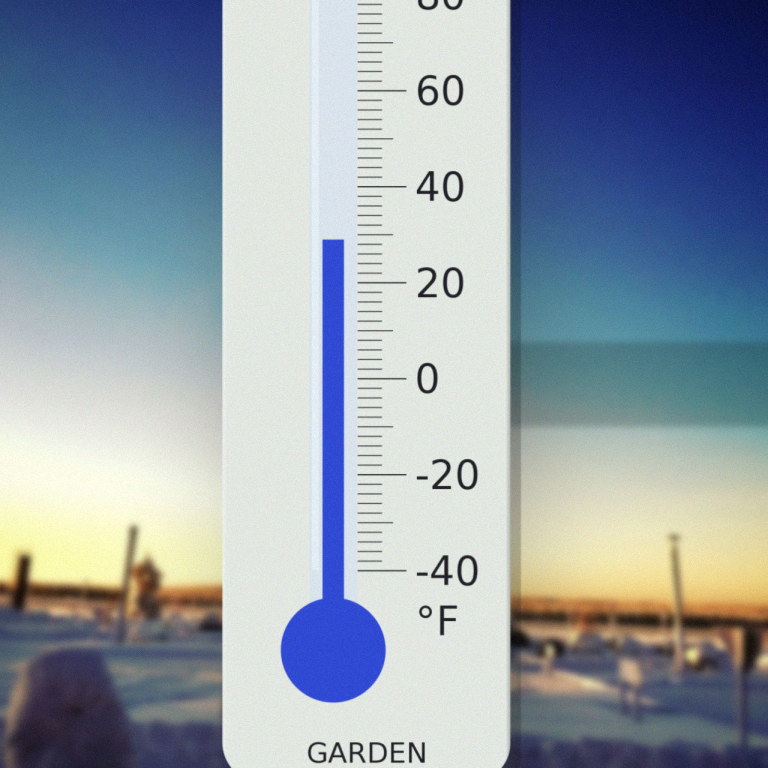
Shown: °F 29
